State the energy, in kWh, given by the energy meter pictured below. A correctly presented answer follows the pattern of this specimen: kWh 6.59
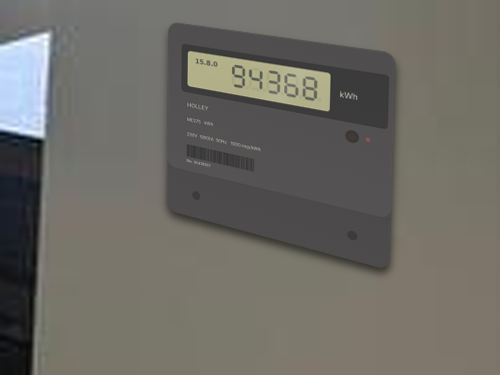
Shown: kWh 94368
